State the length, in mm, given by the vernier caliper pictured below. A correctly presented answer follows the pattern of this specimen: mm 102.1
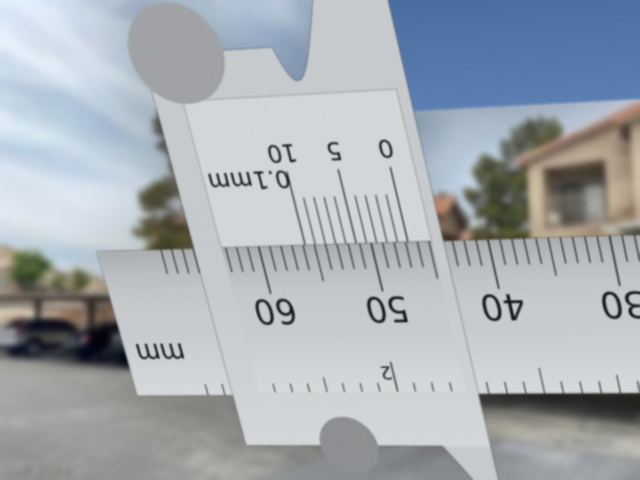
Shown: mm 46.8
